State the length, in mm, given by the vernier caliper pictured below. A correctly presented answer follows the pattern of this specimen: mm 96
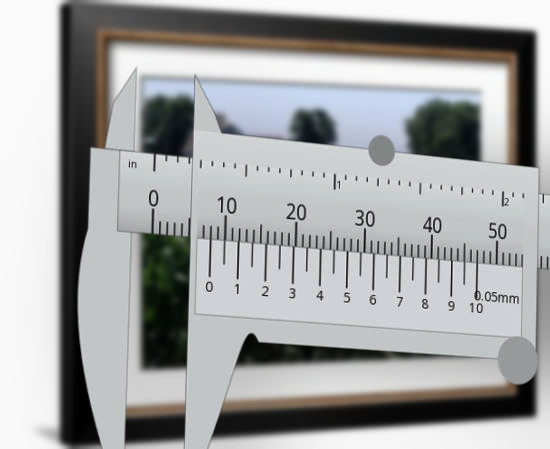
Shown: mm 8.0
